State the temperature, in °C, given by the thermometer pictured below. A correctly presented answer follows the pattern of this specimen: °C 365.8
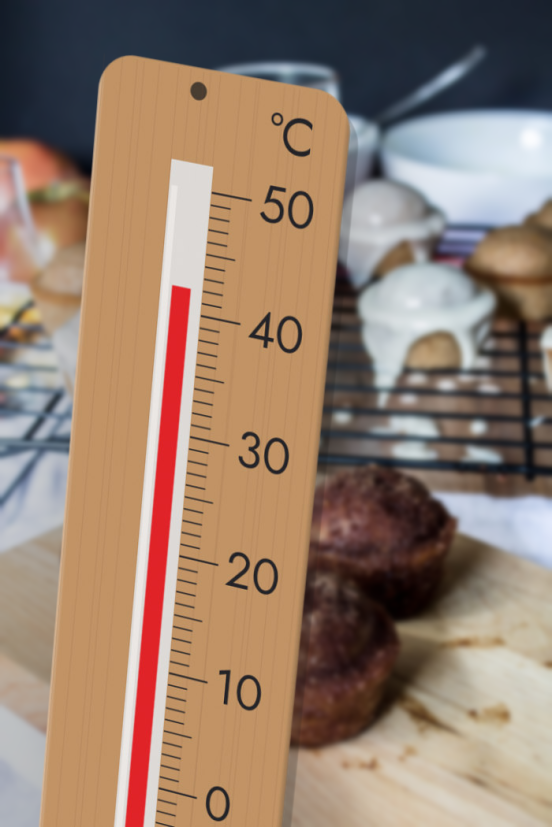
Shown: °C 42
